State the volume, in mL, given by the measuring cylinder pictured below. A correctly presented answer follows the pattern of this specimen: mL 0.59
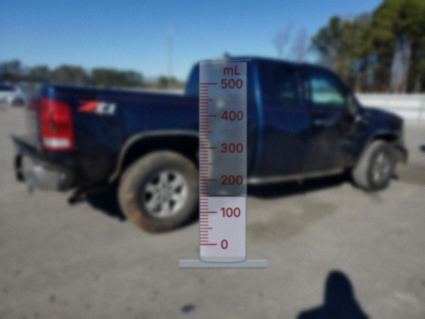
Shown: mL 150
